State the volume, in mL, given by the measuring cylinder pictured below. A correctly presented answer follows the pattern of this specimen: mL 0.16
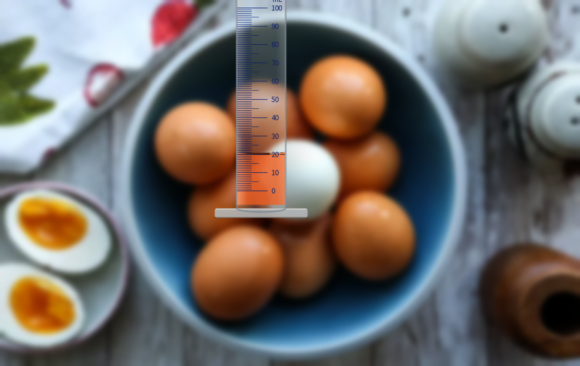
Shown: mL 20
